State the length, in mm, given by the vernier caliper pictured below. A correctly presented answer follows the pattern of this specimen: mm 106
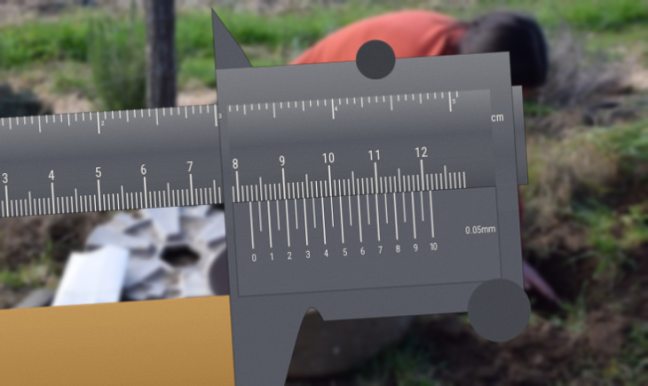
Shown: mm 82.5
